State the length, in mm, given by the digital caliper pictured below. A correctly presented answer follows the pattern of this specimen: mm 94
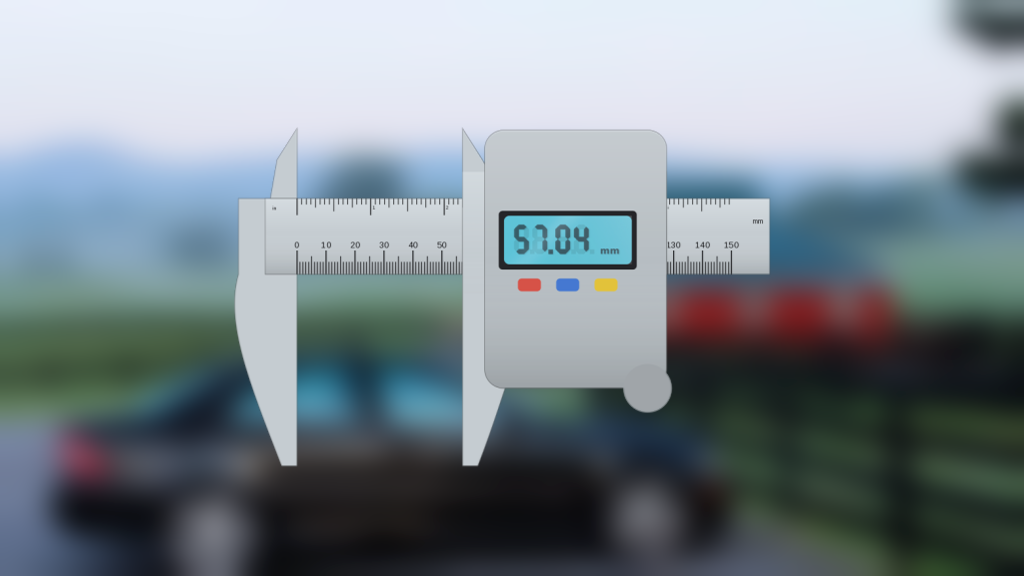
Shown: mm 57.04
